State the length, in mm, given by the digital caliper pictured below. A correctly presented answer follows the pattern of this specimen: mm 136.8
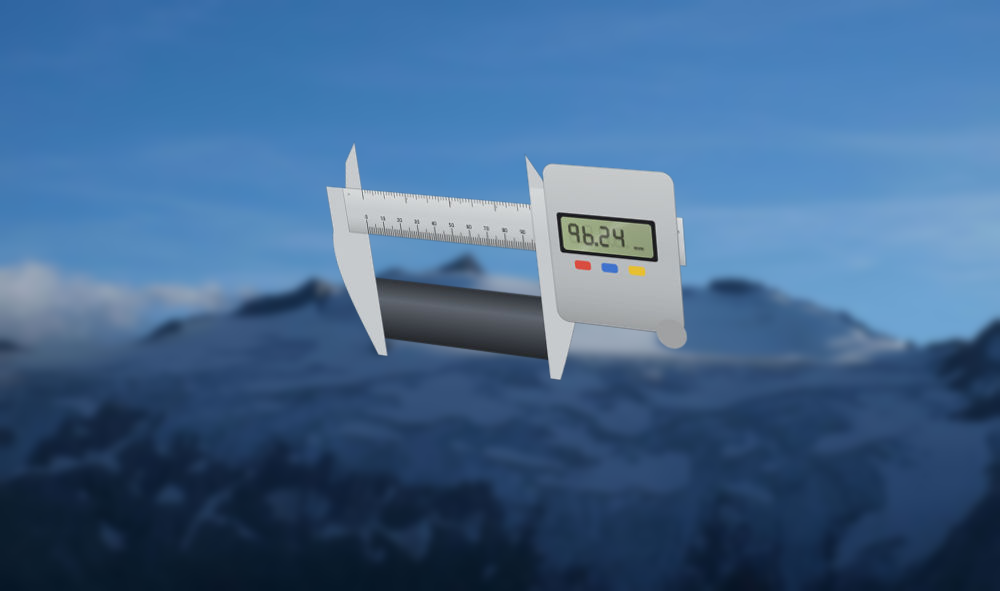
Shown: mm 96.24
